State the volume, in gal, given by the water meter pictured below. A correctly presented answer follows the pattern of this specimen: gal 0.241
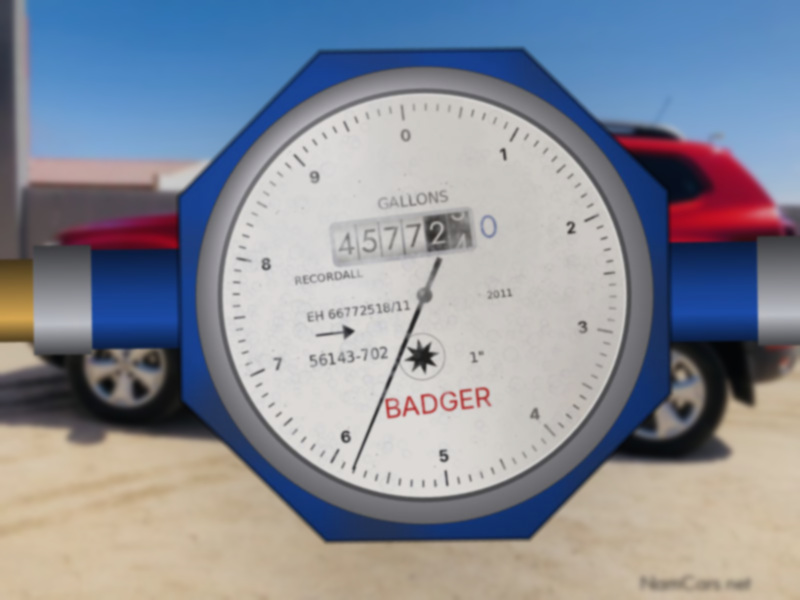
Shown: gal 4577235.8
